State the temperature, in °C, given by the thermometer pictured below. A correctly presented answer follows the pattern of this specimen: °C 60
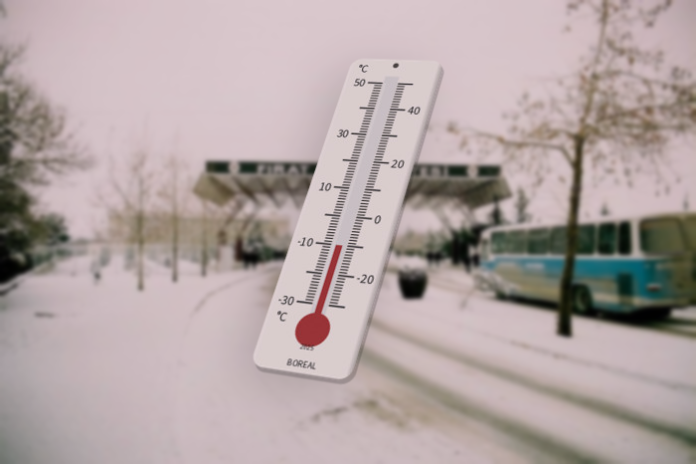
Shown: °C -10
